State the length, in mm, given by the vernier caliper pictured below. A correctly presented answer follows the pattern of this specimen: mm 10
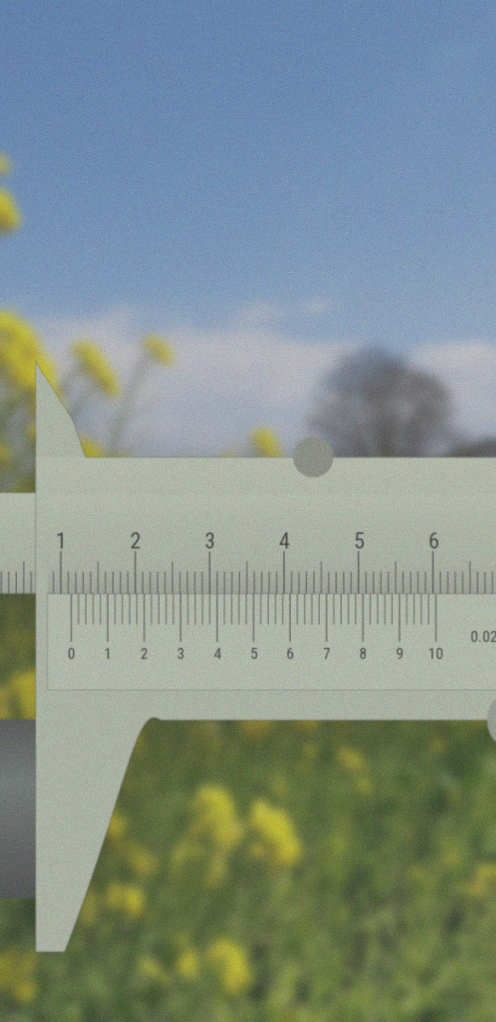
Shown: mm 11.4
